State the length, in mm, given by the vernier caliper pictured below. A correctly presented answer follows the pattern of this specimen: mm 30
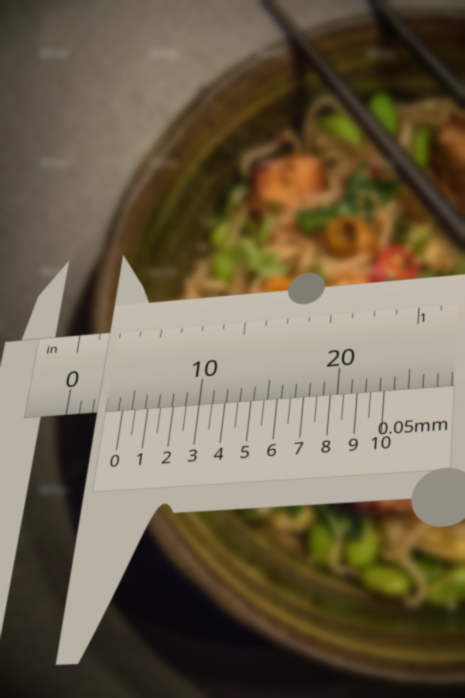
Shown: mm 4.3
